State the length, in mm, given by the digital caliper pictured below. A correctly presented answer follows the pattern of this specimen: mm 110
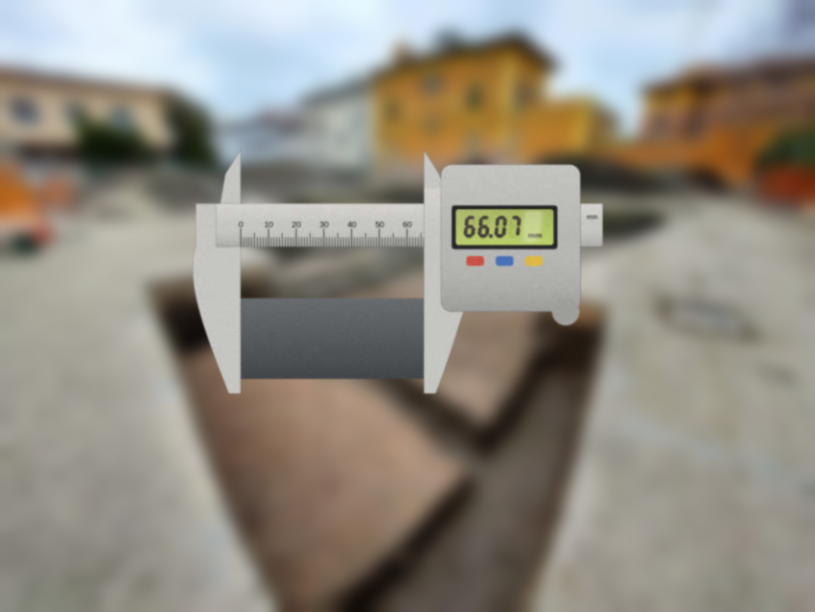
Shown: mm 66.07
